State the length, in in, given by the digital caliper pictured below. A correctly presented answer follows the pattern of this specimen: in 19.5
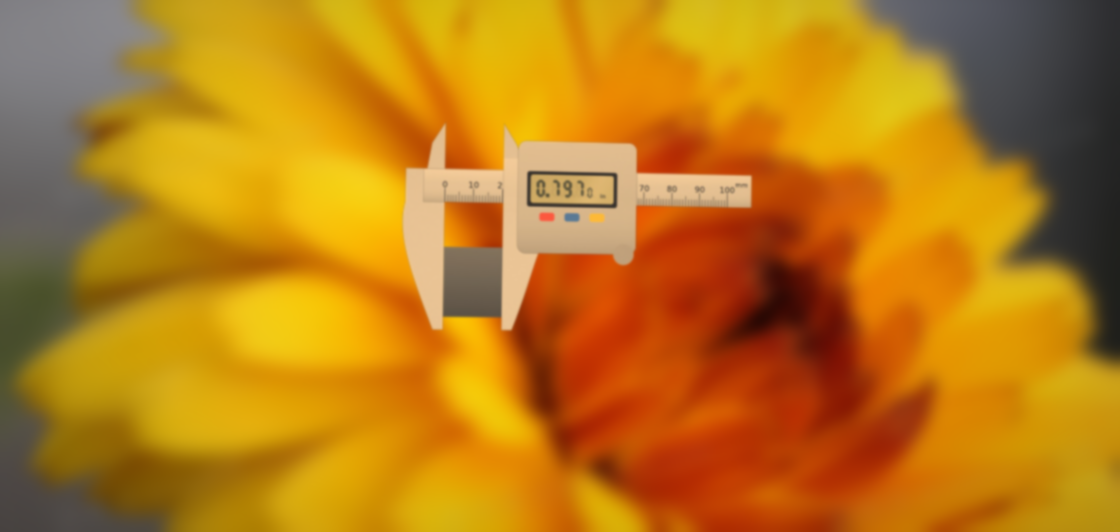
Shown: in 0.7970
